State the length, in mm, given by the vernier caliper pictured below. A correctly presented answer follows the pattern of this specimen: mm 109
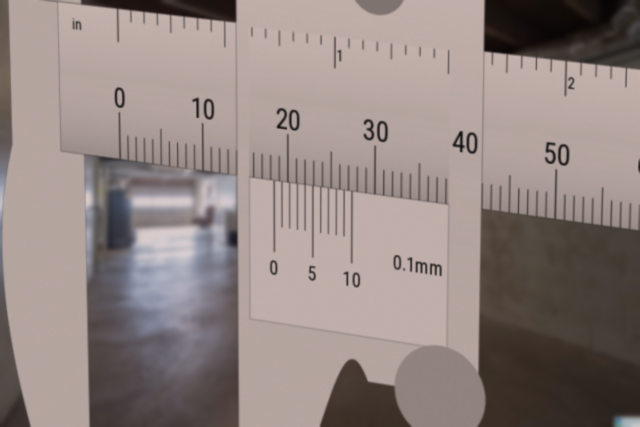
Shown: mm 18.4
